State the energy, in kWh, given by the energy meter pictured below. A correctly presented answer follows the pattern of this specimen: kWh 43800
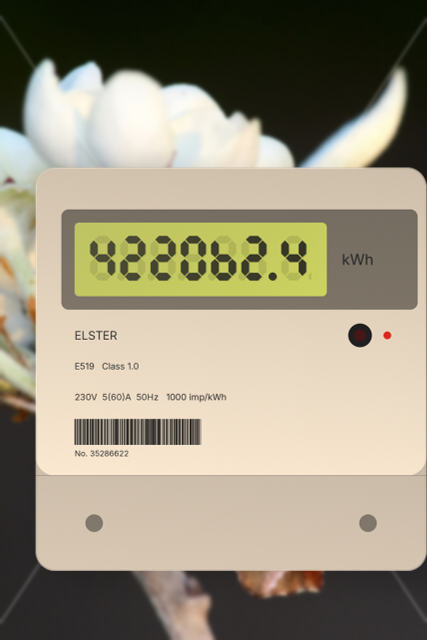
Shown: kWh 422062.4
